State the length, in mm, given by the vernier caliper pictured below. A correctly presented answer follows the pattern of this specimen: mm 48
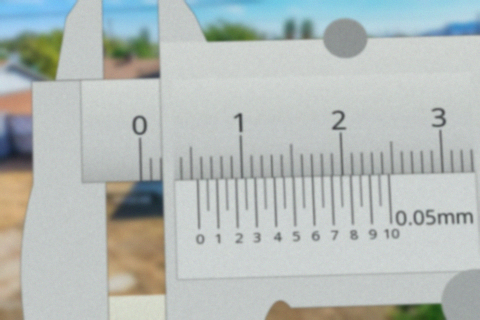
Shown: mm 5.6
